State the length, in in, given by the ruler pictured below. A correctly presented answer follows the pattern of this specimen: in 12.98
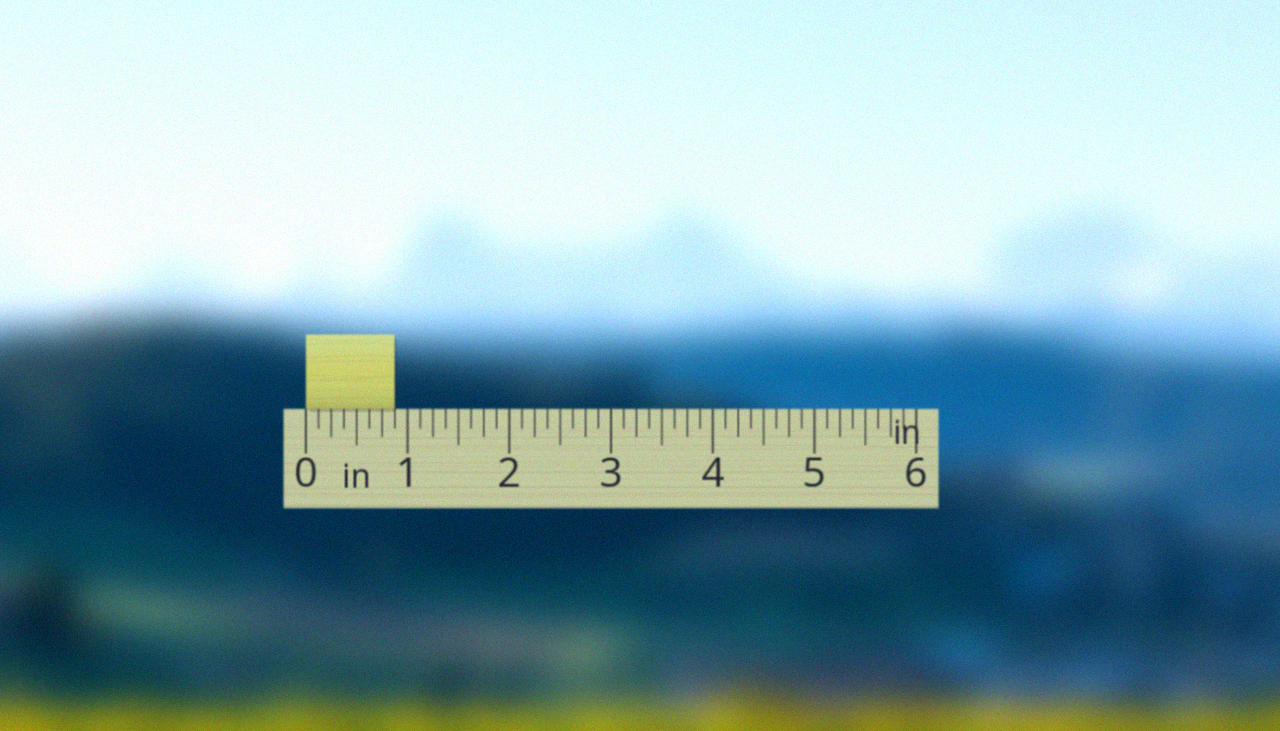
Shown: in 0.875
